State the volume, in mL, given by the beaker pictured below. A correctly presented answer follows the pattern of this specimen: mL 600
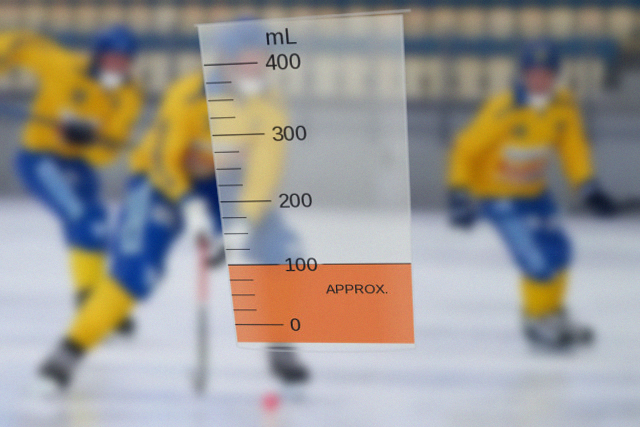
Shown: mL 100
